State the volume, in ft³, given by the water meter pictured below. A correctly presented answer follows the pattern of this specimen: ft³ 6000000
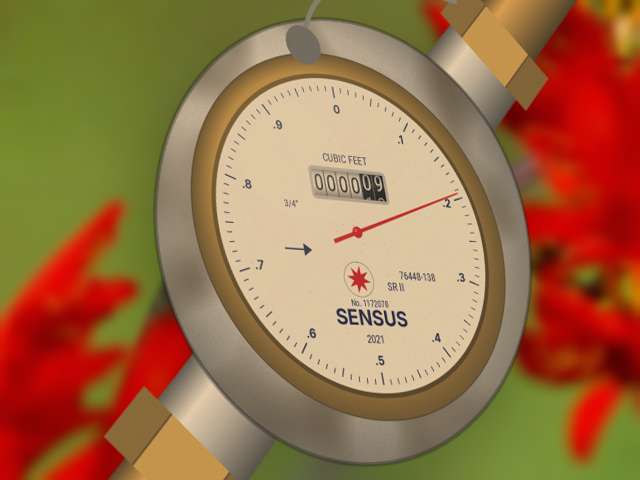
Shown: ft³ 9.19
